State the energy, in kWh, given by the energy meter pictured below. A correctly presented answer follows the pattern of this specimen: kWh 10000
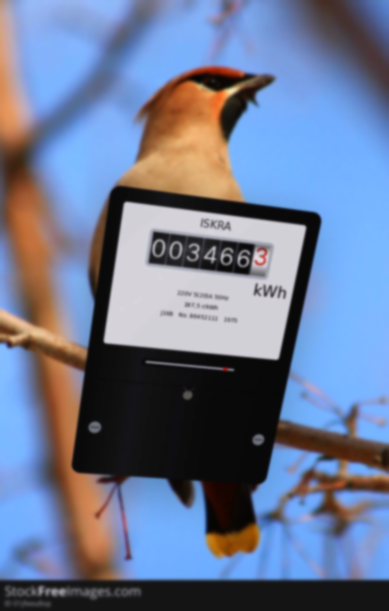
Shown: kWh 3466.3
